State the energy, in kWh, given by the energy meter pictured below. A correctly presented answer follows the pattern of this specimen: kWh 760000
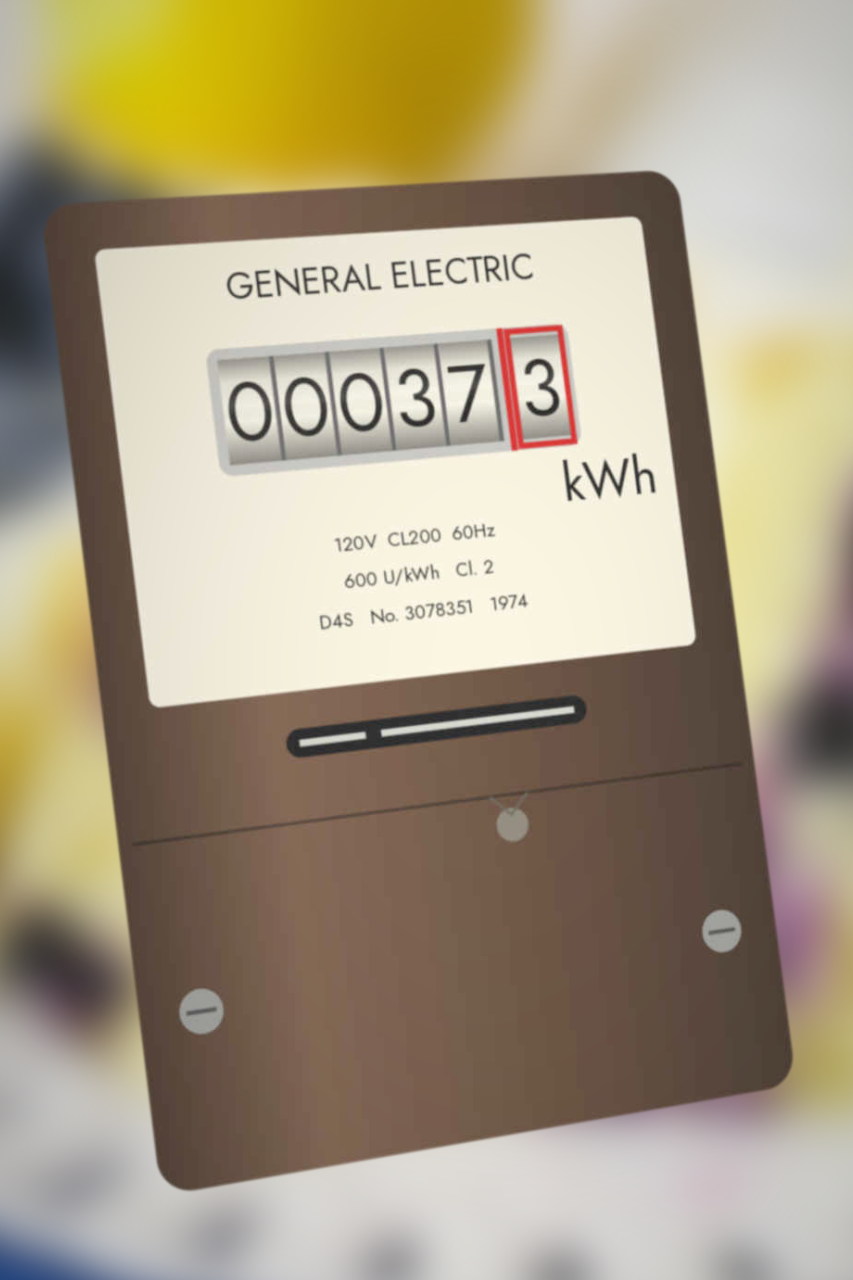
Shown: kWh 37.3
